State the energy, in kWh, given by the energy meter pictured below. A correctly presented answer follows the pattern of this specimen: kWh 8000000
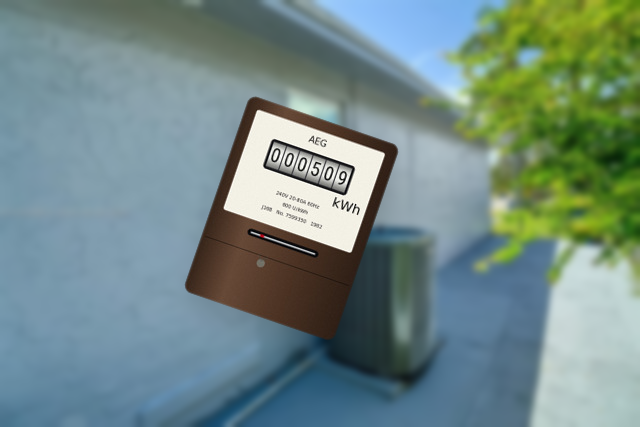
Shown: kWh 509
